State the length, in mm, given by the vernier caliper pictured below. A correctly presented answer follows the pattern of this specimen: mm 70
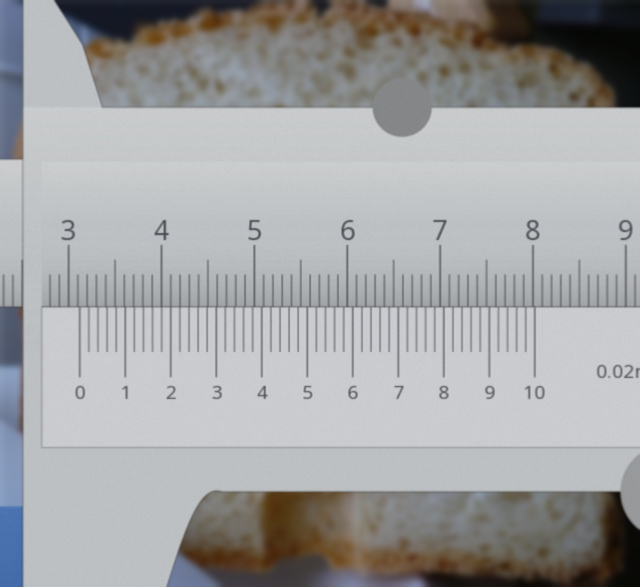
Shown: mm 31.2
